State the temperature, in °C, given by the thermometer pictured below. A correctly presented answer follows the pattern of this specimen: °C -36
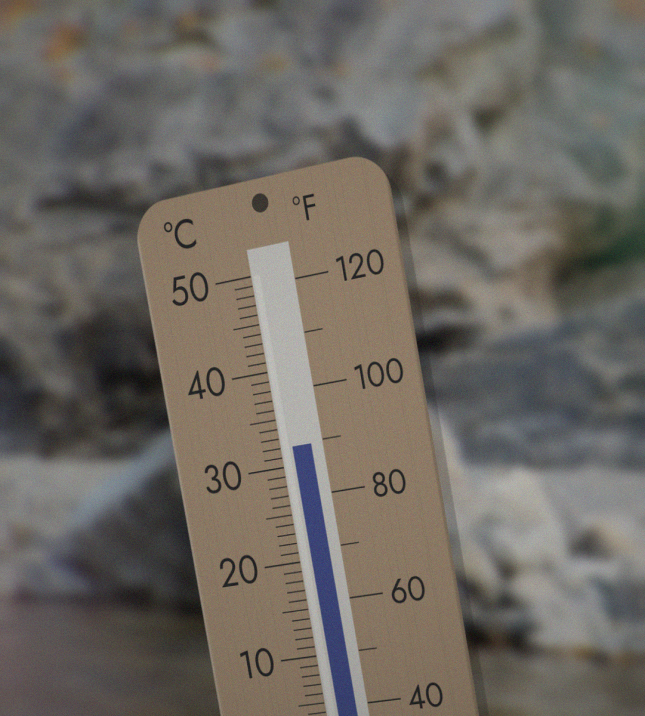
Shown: °C 32
